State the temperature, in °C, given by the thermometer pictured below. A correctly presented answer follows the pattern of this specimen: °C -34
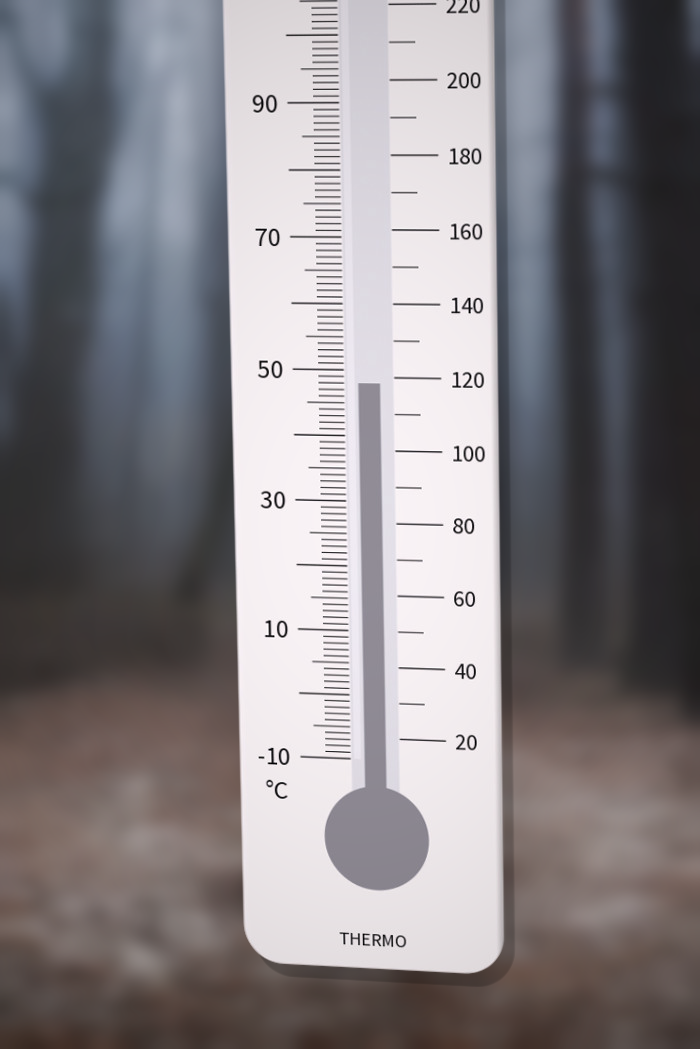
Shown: °C 48
